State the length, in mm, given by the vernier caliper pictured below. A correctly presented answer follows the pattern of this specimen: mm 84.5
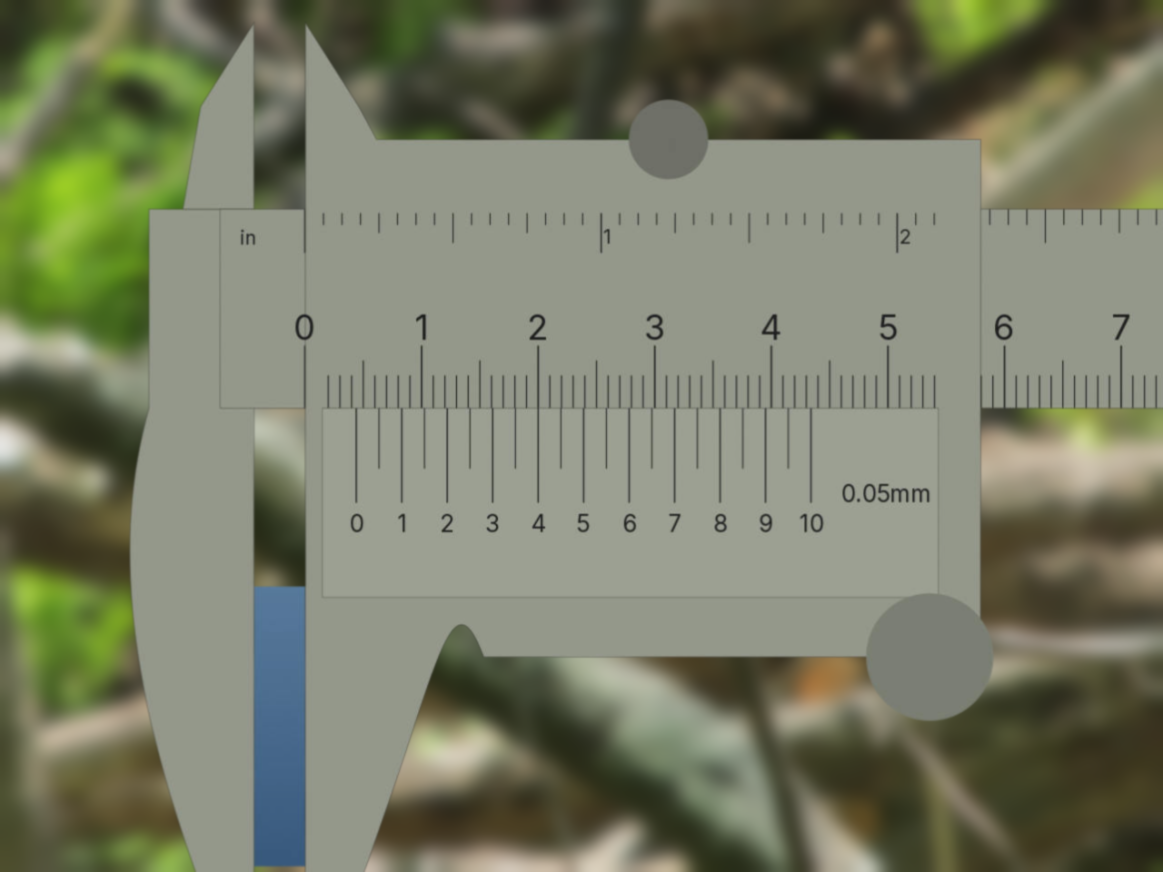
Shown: mm 4.4
